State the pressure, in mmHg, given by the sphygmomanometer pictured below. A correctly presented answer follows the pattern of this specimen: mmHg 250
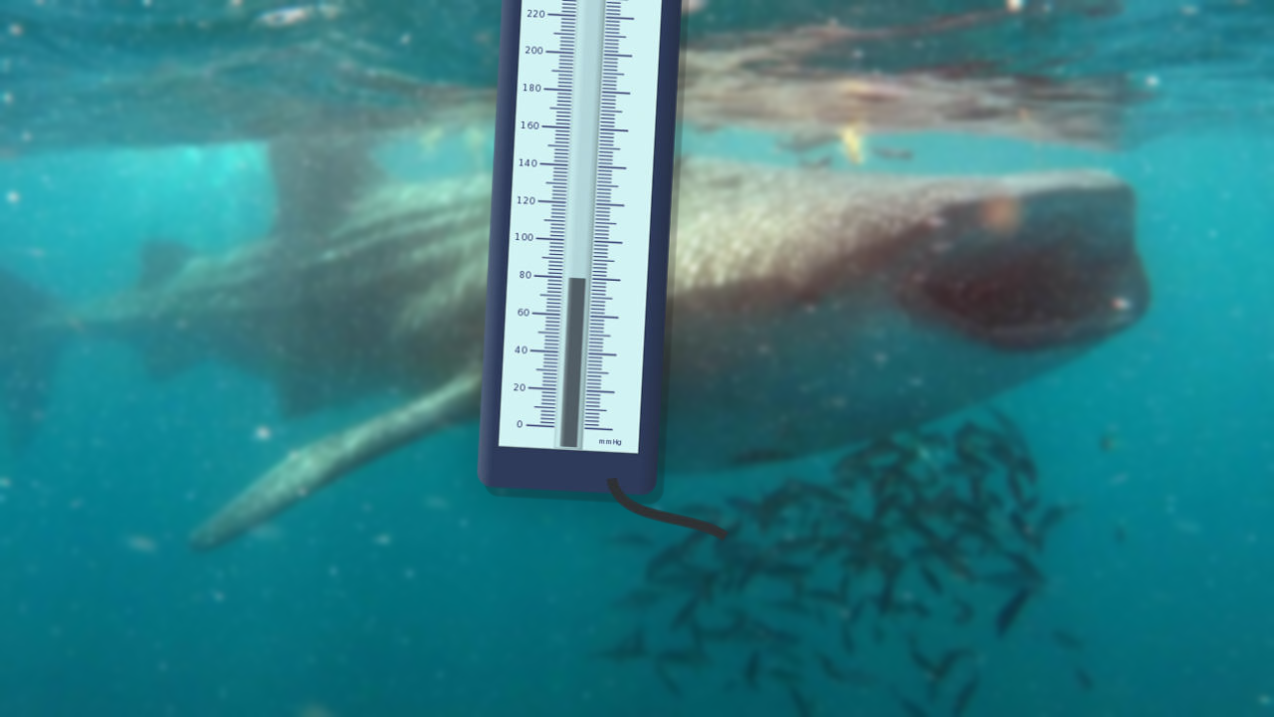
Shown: mmHg 80
